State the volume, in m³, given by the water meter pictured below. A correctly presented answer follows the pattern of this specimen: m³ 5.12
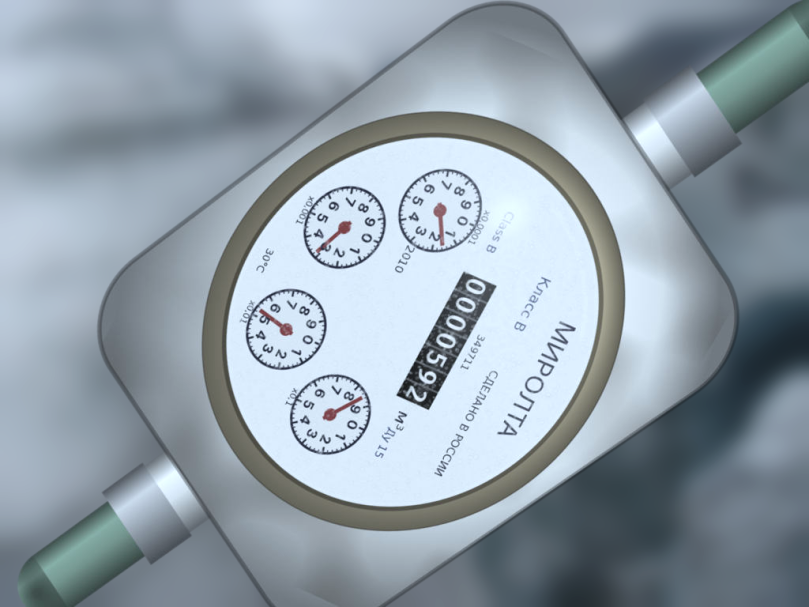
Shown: m³ 592.8531
